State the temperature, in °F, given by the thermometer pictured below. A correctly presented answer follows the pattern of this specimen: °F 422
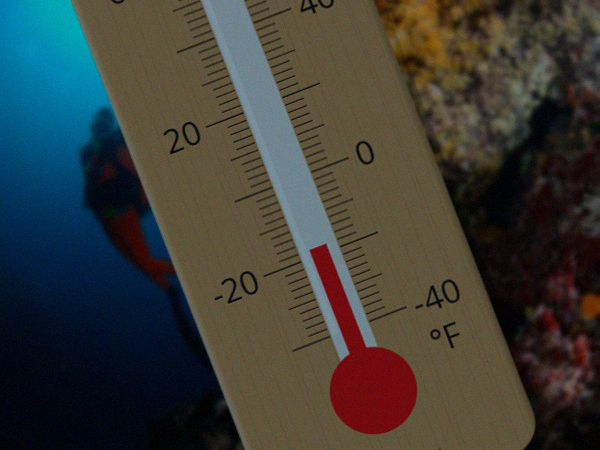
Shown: °F -18
